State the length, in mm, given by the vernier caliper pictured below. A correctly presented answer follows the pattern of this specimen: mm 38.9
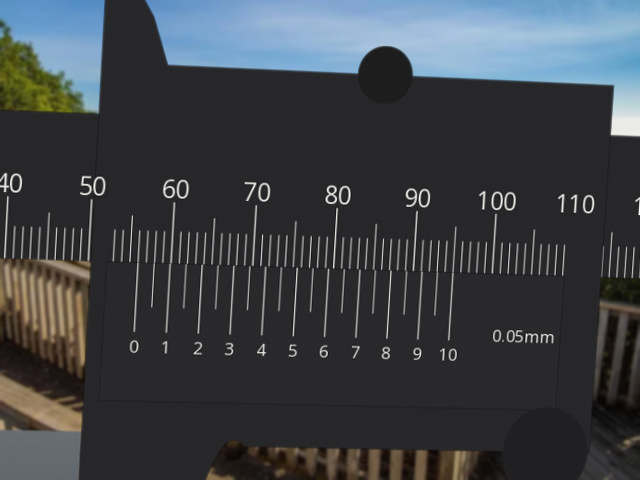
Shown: mm 56.0
